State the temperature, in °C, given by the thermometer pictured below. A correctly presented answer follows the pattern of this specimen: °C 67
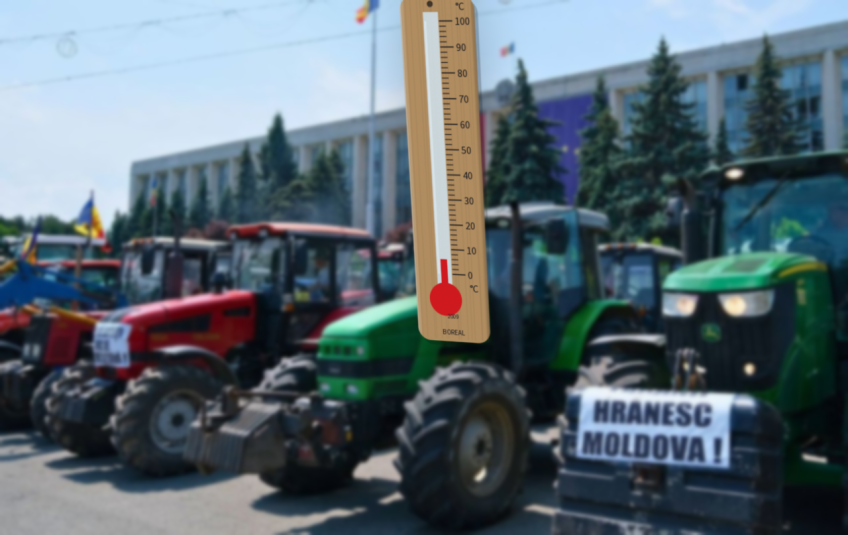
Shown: °C 6
